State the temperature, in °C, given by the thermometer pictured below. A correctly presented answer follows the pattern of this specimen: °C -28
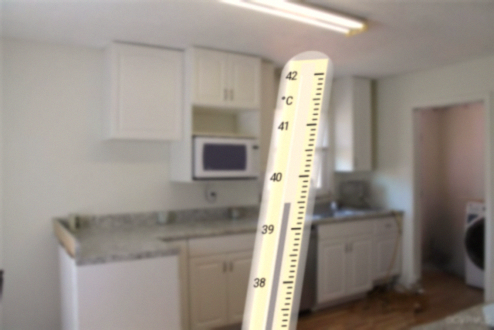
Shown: °C 39.5
